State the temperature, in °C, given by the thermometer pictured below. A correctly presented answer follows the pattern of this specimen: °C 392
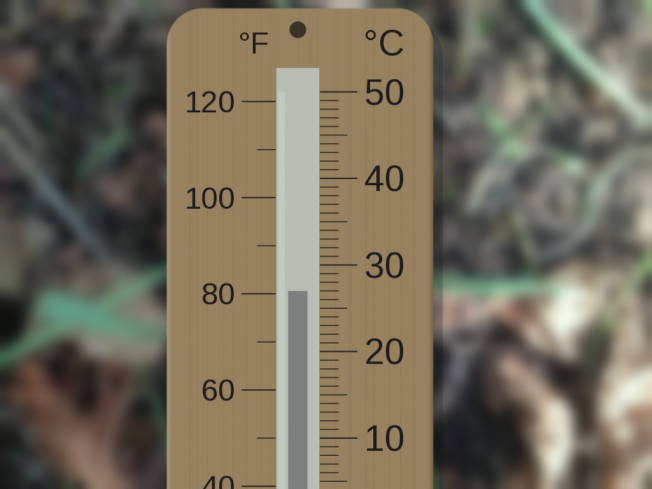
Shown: °C 27
